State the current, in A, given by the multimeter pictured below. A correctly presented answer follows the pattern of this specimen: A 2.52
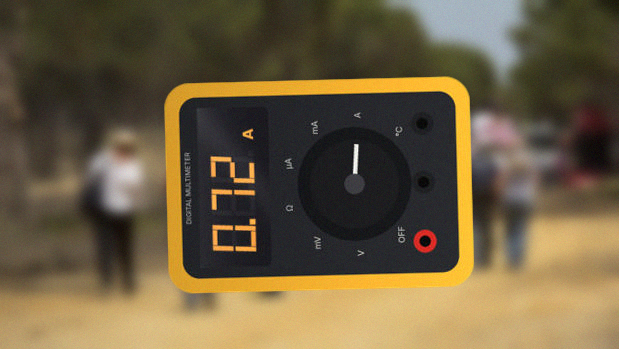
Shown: A 0.72
